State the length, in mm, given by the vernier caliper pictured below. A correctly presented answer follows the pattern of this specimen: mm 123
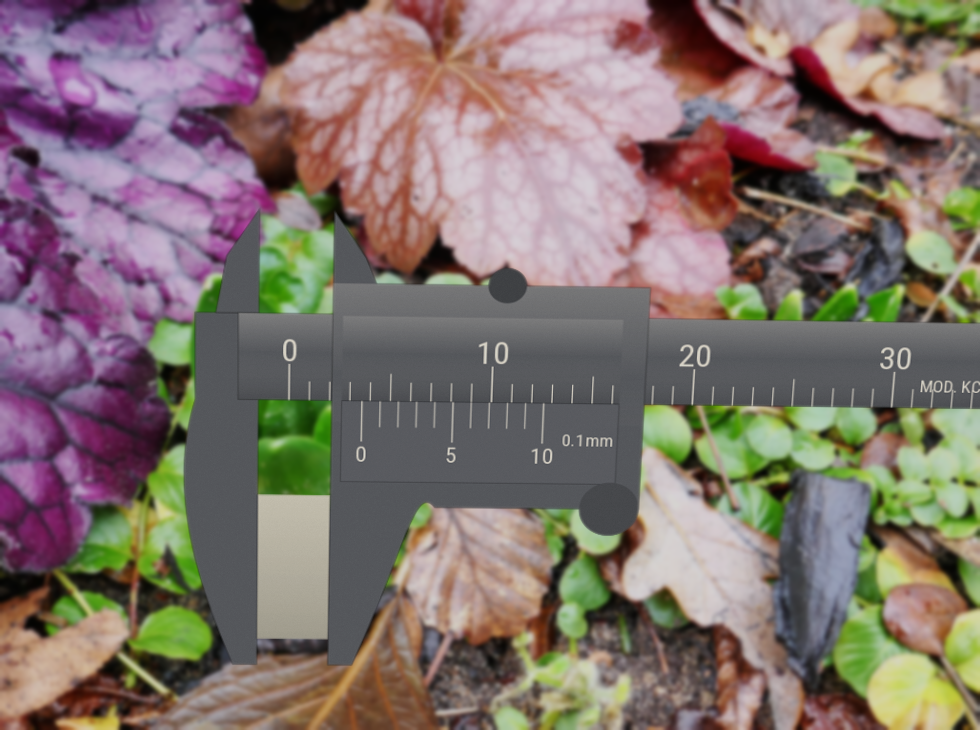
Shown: mm 3.6
